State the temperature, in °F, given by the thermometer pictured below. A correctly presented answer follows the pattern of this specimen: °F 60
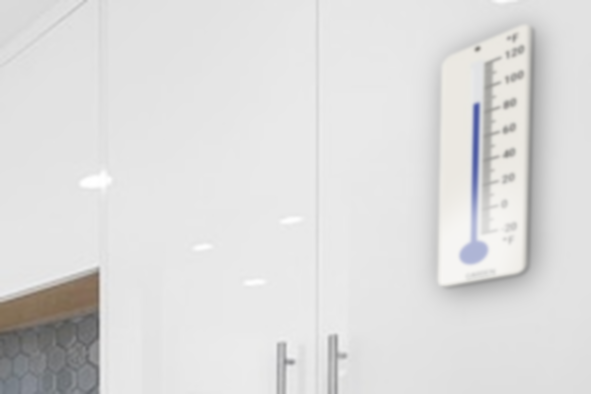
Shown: °F 90
